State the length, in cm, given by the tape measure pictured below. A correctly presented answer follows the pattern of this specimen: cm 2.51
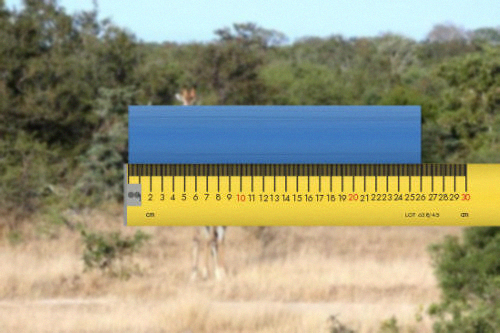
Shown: cm 26
